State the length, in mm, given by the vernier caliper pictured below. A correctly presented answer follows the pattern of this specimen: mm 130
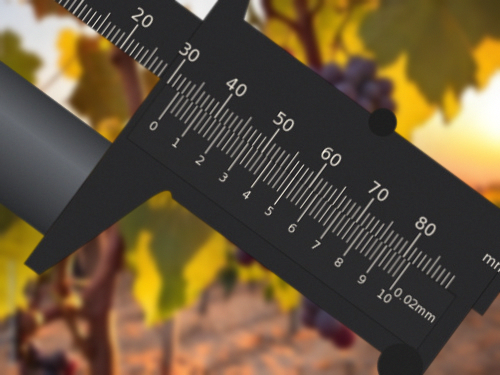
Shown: mm 32.5
